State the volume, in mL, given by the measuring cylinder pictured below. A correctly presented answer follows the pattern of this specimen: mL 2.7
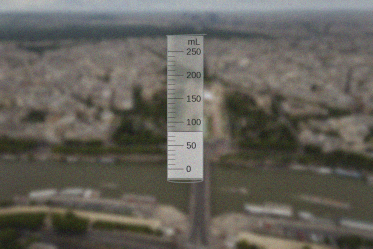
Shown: mL 80
